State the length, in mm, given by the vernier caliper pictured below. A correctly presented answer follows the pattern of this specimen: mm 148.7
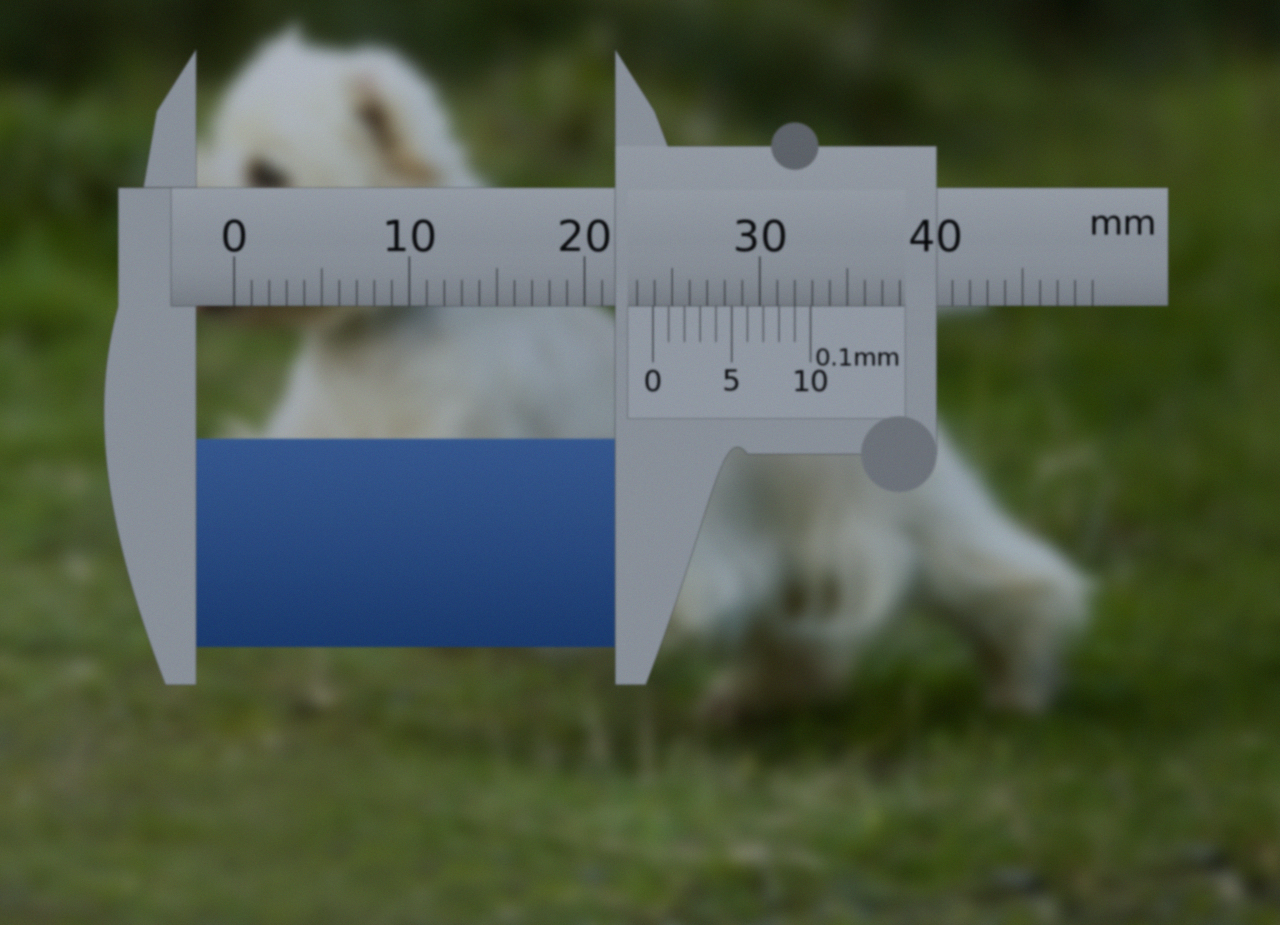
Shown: mm 23.9
